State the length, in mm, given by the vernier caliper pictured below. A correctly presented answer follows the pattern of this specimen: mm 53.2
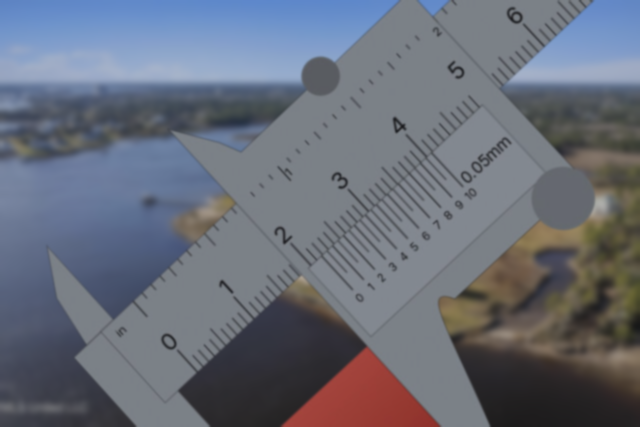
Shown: mm 21.8
